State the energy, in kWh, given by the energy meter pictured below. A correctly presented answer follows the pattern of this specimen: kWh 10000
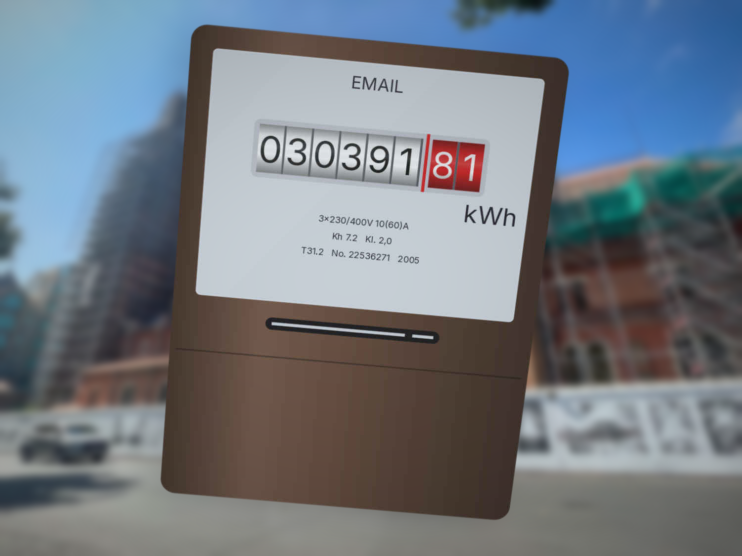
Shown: kWh 30391.81
